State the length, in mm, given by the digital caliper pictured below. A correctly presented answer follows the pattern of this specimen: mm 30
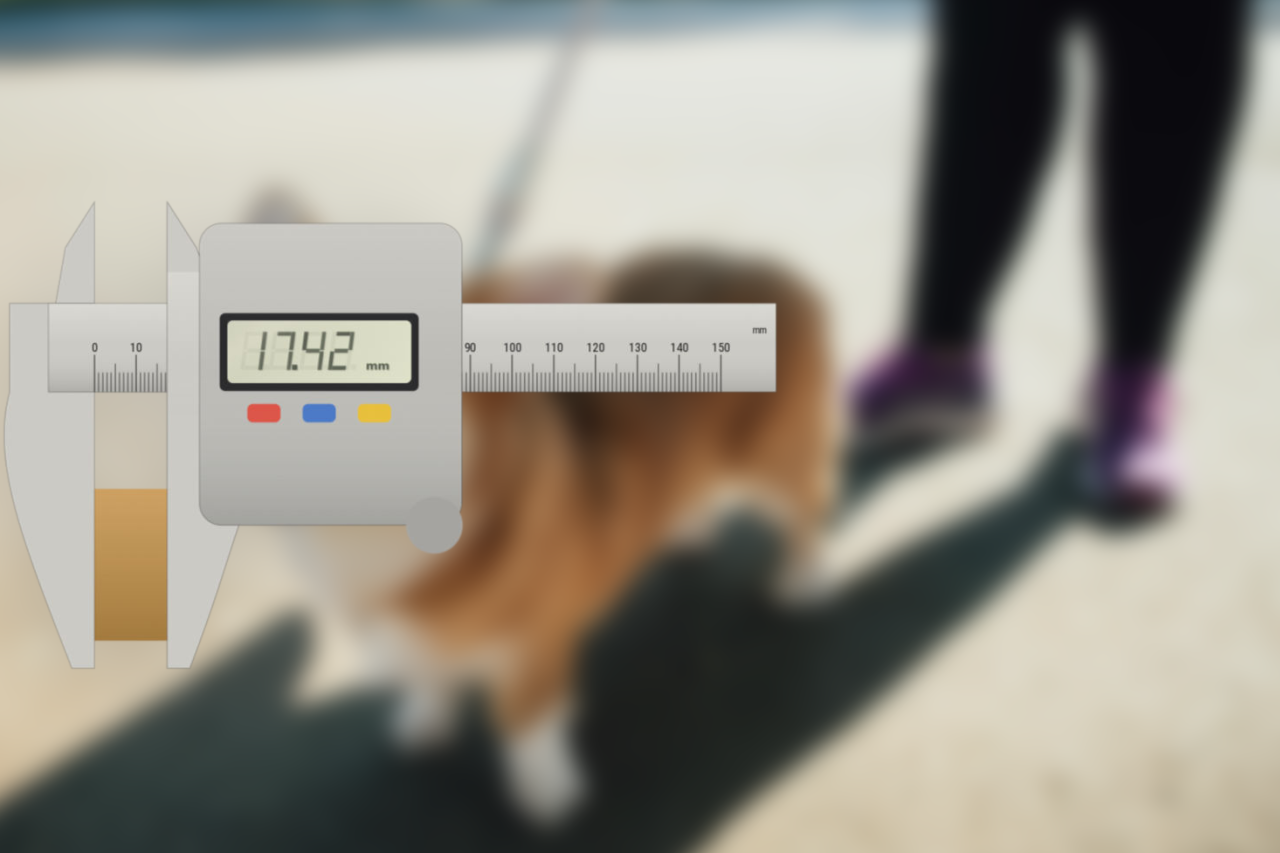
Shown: mm 17.42
